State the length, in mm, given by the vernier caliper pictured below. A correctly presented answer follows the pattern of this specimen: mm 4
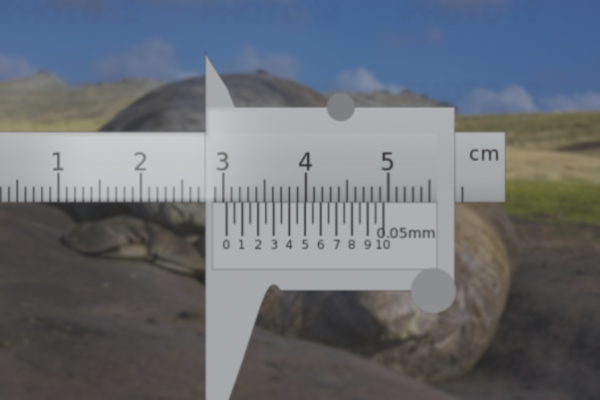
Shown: mm 30.4
